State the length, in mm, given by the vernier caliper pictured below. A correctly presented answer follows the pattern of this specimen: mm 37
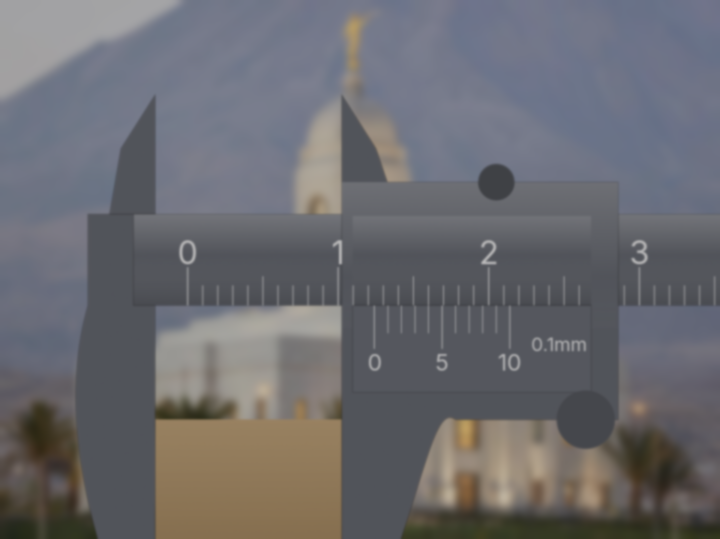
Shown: mm 12.4
